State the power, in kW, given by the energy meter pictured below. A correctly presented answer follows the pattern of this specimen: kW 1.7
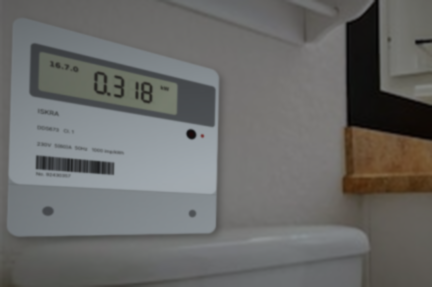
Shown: kW 0.318
